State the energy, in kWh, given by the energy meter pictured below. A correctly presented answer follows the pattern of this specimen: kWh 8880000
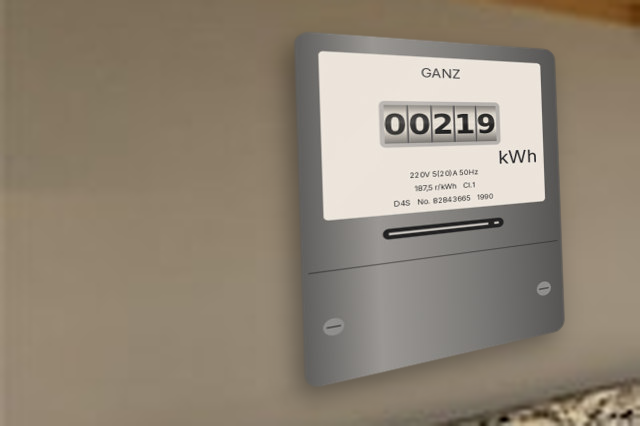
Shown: kWh 219
